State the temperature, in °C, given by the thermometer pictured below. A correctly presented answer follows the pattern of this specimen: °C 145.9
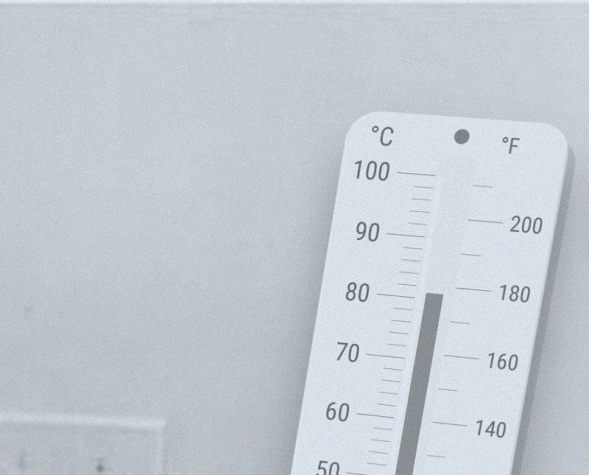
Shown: °C 81
